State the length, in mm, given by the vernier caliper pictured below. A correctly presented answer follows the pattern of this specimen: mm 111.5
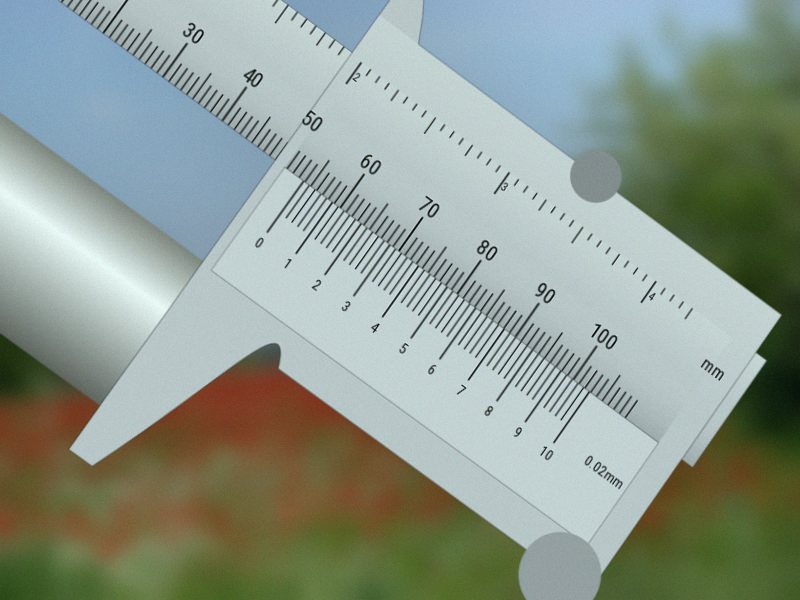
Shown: mm 53.8
